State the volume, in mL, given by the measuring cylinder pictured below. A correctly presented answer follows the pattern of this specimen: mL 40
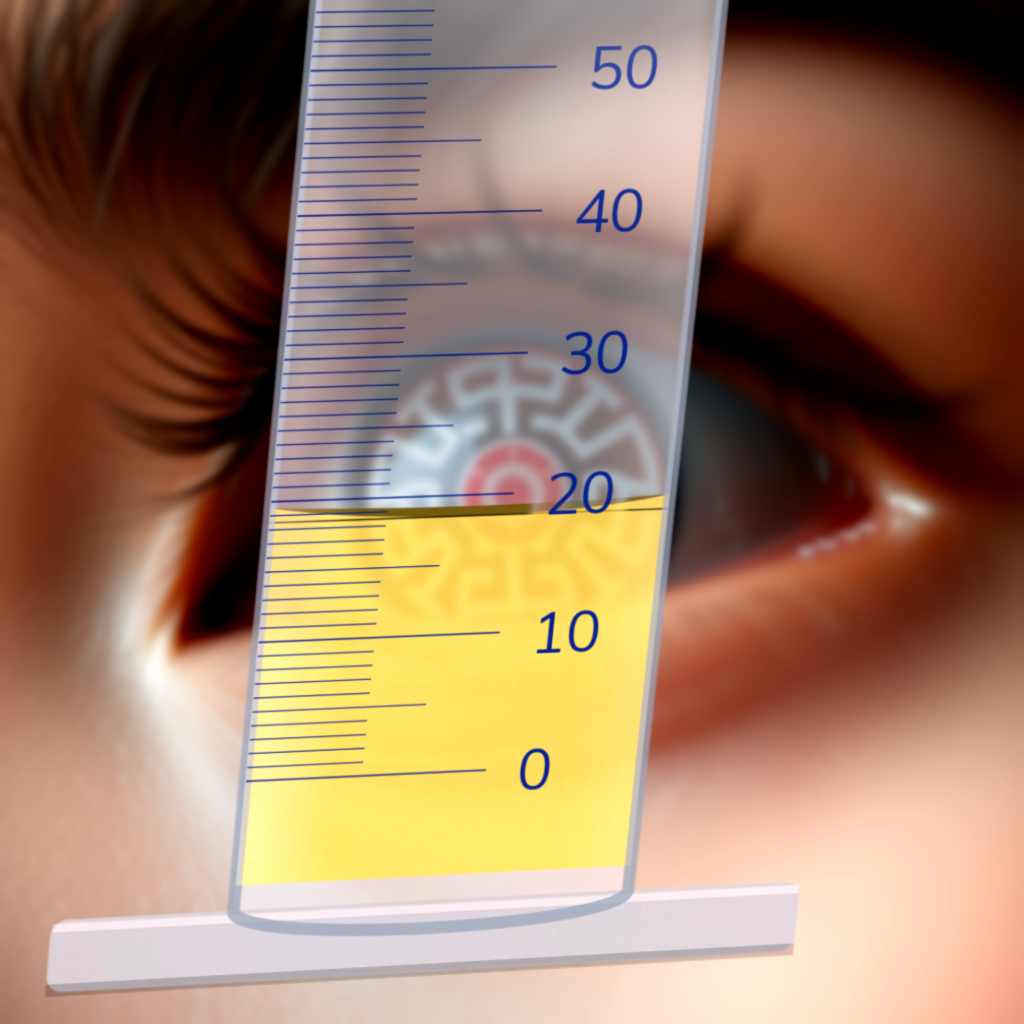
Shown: mL 18.5
